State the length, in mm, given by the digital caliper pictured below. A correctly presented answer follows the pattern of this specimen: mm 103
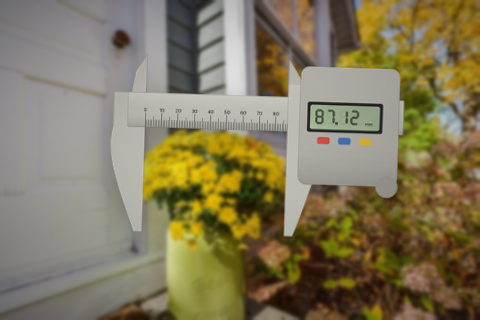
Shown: mm 87.12
